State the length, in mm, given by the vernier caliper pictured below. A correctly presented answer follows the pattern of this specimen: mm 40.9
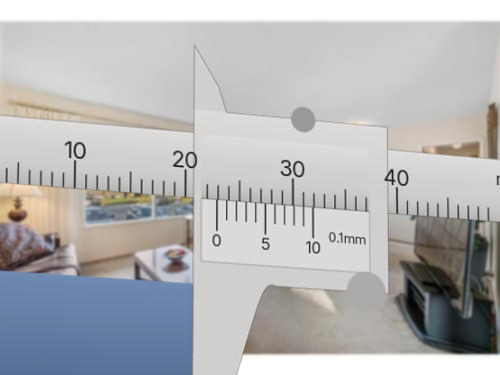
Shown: mm 22.9
